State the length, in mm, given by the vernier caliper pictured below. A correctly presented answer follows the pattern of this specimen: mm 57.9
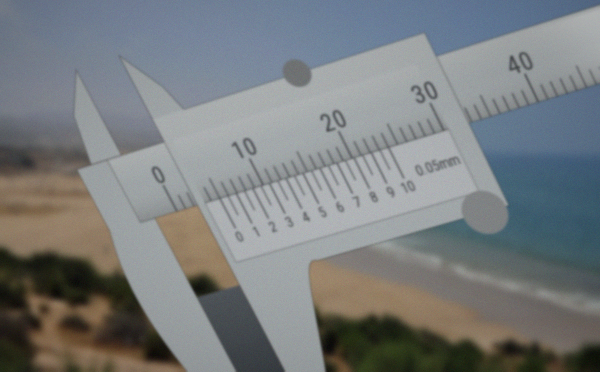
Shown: mm 5.0
